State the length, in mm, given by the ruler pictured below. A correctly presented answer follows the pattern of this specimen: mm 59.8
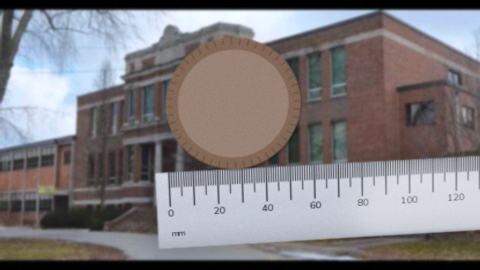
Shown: mm 55
